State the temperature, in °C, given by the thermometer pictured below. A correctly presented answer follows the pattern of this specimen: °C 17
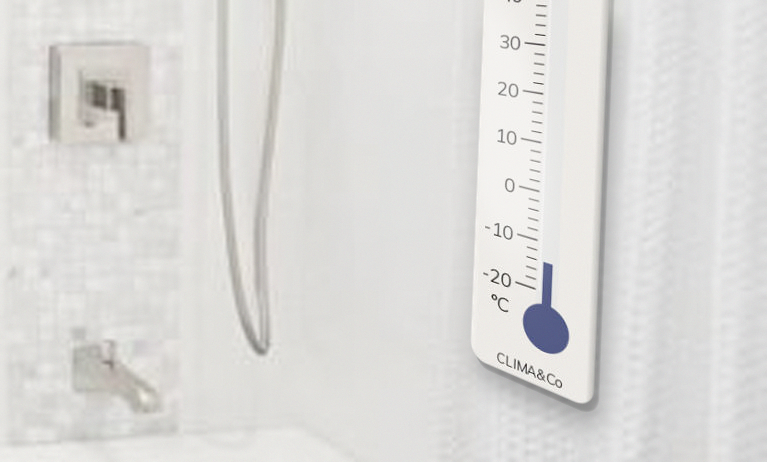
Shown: °C -14
